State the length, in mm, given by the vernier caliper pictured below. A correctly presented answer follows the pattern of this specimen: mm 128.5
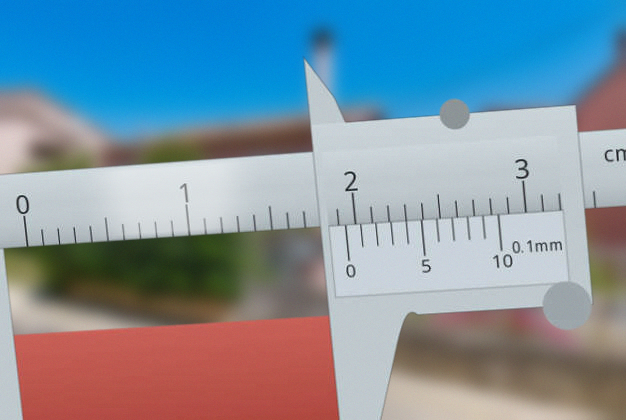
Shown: mm 19.4
